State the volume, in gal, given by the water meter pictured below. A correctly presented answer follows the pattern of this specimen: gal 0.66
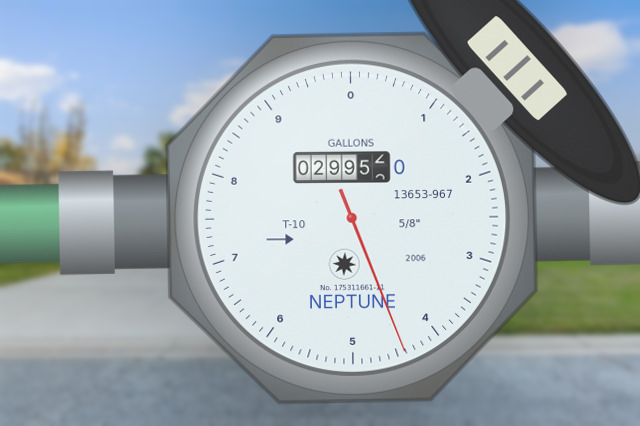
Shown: gal 299524.4
